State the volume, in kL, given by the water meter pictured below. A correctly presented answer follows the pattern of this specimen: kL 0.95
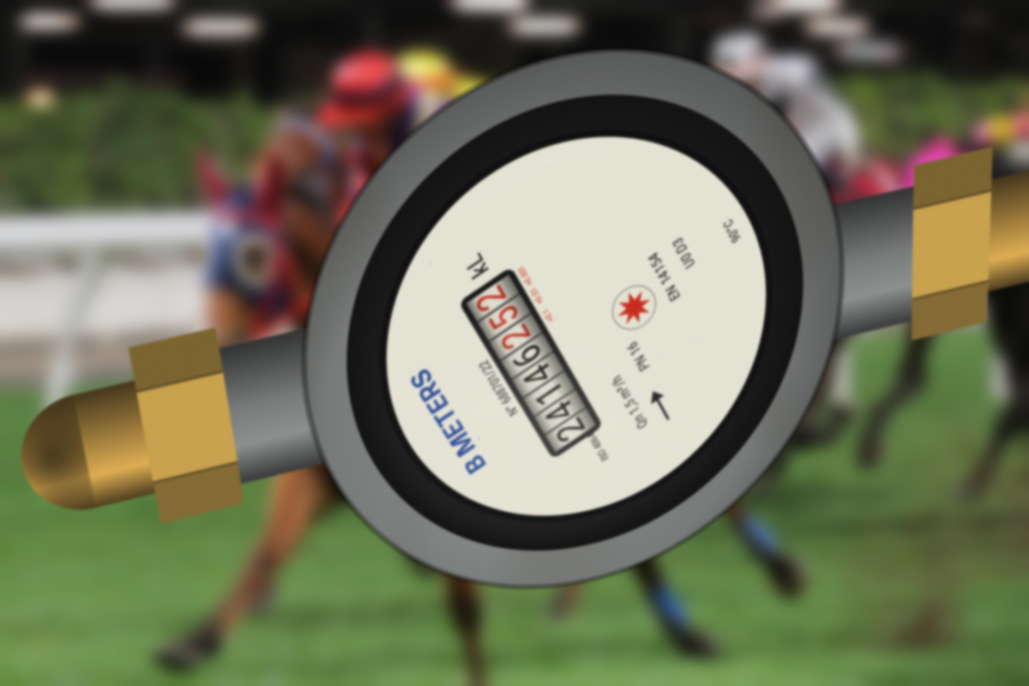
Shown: kL 24146.252
